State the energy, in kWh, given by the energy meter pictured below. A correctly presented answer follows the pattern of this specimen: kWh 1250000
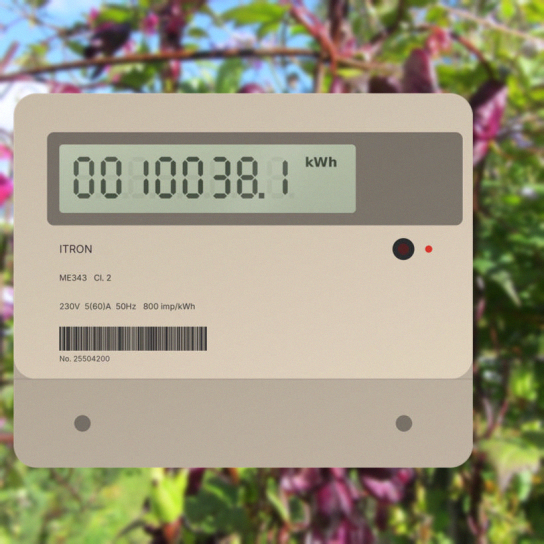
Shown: kWh 10038.1
